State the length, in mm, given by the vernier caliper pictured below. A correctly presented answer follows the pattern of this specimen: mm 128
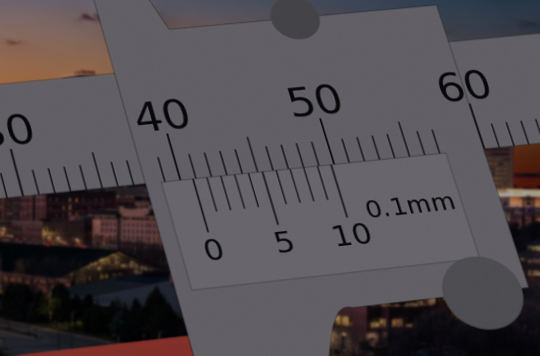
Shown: mm 40.8
